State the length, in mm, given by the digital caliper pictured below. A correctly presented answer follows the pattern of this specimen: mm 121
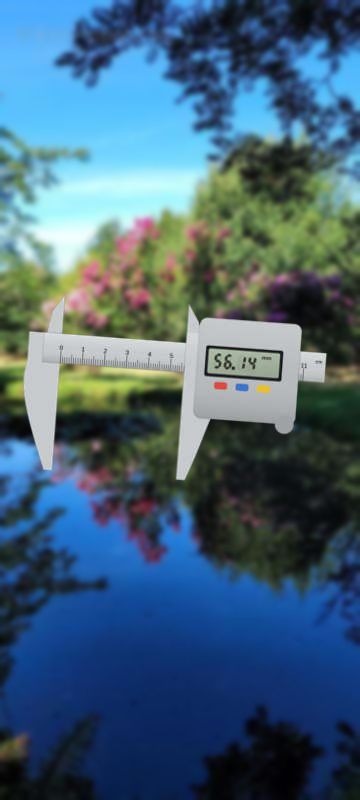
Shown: mm 56.14
